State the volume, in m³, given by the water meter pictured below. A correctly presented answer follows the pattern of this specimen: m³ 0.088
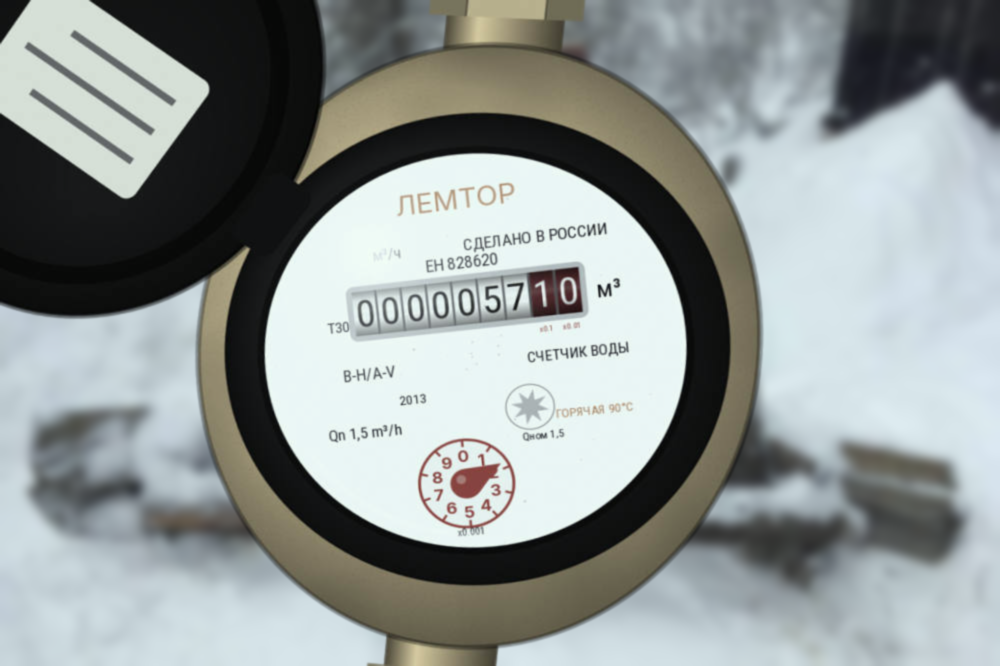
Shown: m³ 57.101
